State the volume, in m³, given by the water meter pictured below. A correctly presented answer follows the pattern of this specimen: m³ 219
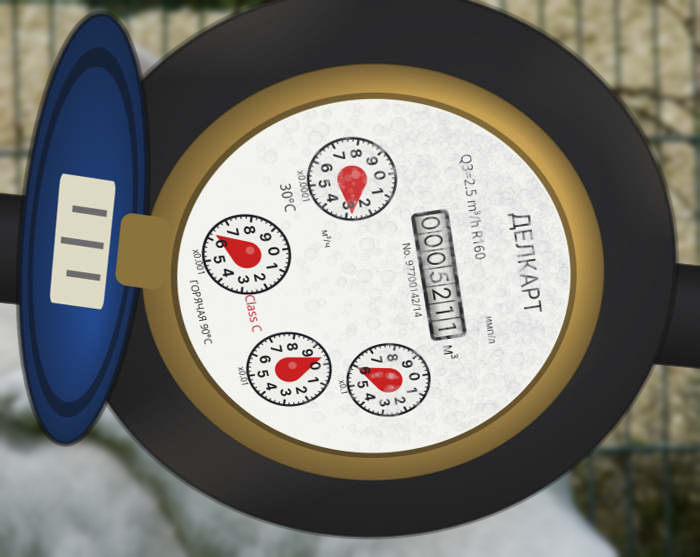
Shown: m³ 5211.5962
